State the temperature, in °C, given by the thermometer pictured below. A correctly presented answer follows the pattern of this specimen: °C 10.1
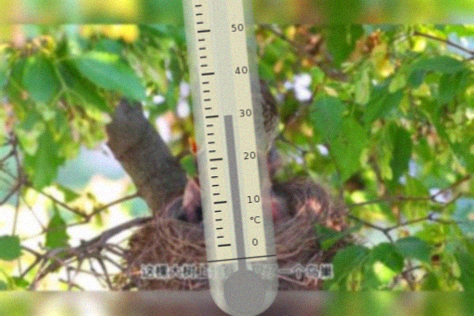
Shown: °C 30
